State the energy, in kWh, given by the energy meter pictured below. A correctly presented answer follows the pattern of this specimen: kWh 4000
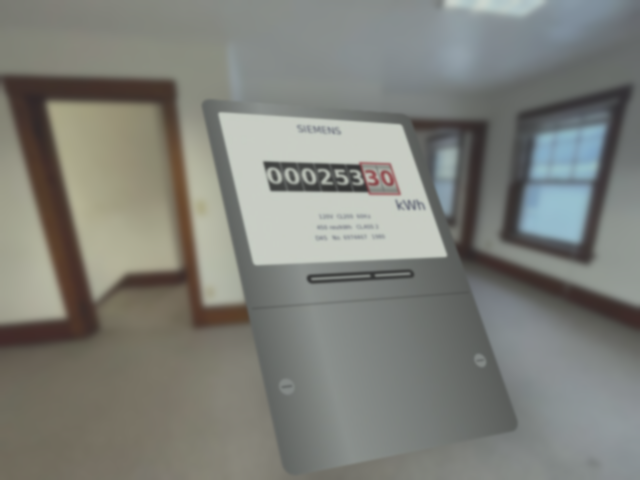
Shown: kWh 253.30
